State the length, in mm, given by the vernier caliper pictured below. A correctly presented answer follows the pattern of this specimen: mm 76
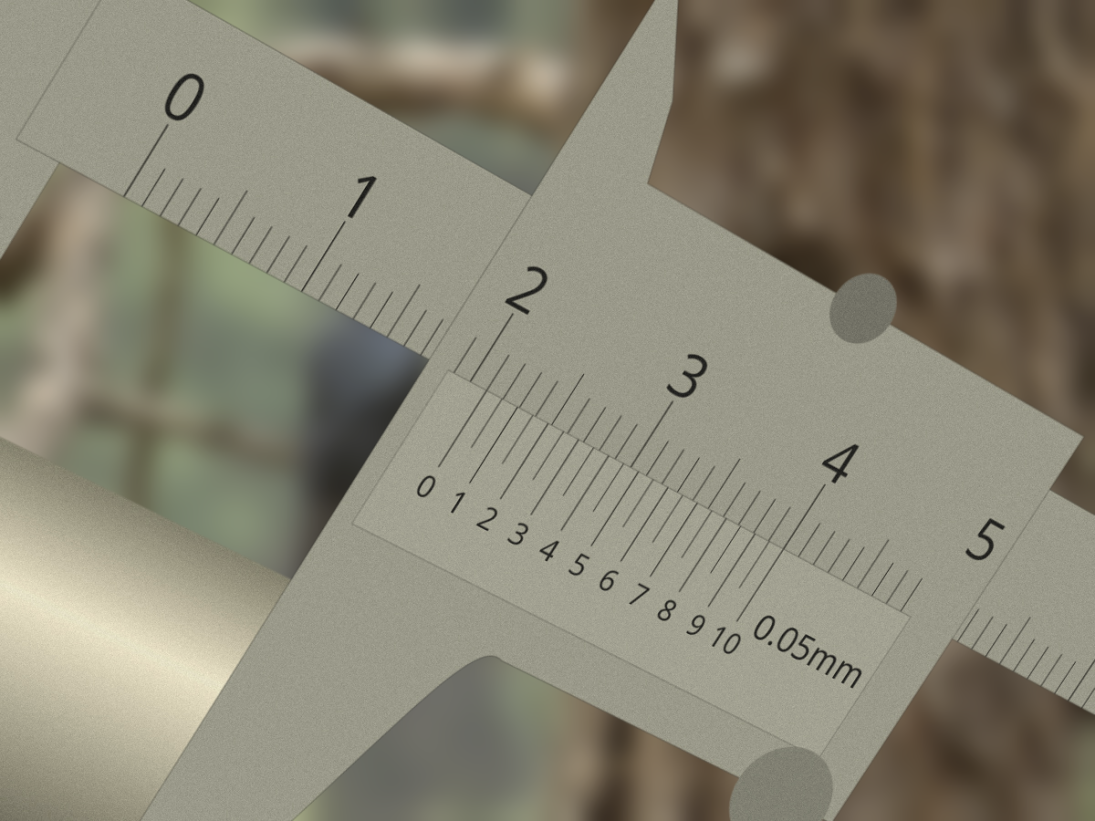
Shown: mm 21.0
